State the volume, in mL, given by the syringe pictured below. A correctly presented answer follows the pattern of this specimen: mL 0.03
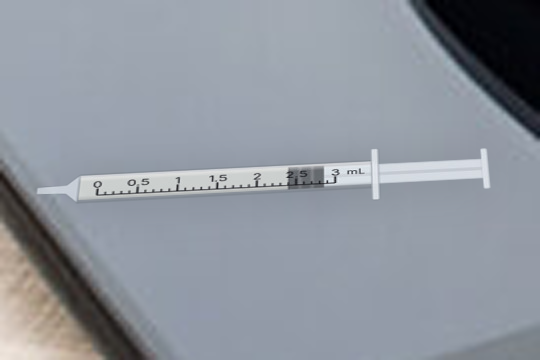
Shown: mL 2.4
